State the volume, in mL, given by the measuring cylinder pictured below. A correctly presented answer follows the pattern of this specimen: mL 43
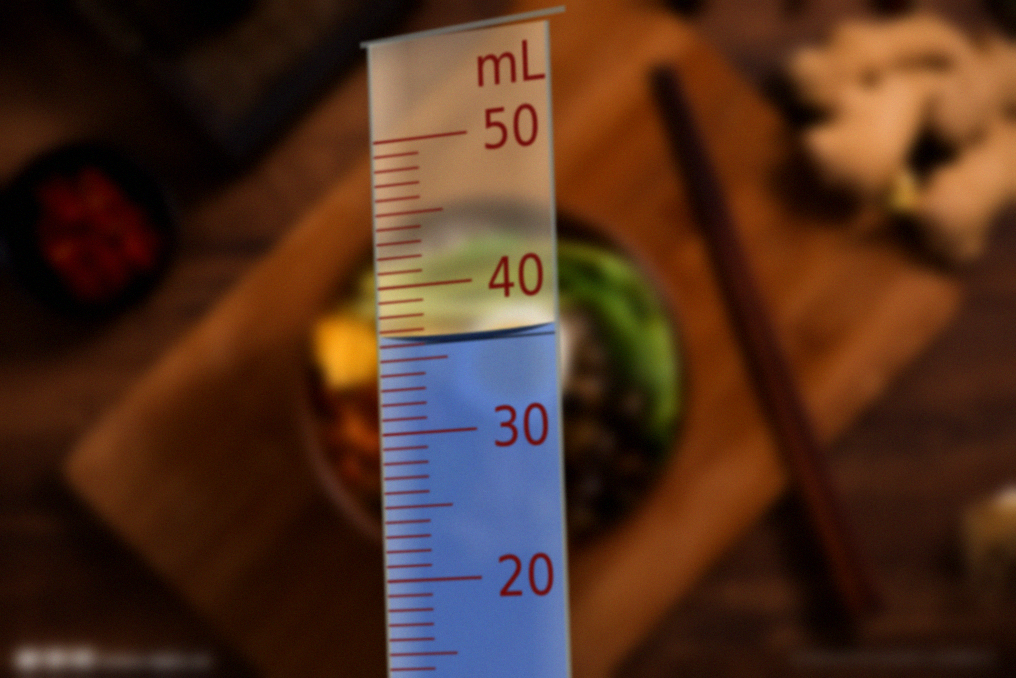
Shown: mL 36
